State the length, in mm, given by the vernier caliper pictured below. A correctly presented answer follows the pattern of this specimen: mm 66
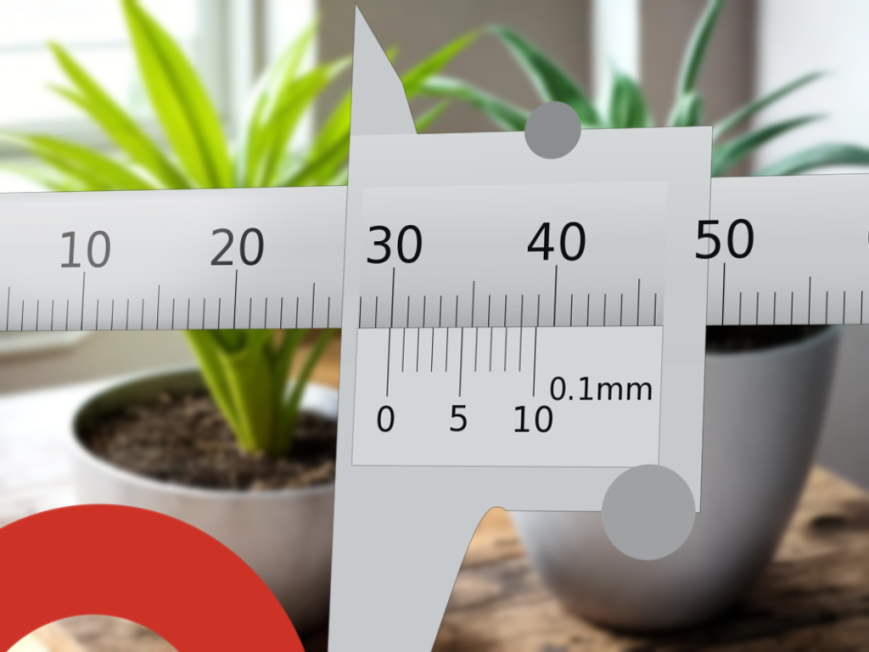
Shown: mm 29.9
